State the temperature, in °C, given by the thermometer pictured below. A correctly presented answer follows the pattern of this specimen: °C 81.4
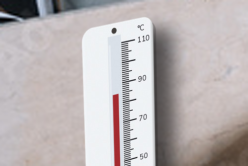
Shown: °C 85
